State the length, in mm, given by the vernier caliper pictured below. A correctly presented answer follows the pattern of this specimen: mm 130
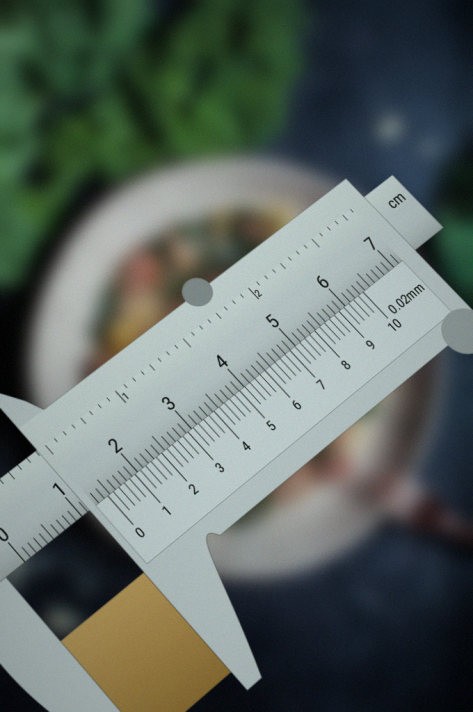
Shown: mm 14.6
